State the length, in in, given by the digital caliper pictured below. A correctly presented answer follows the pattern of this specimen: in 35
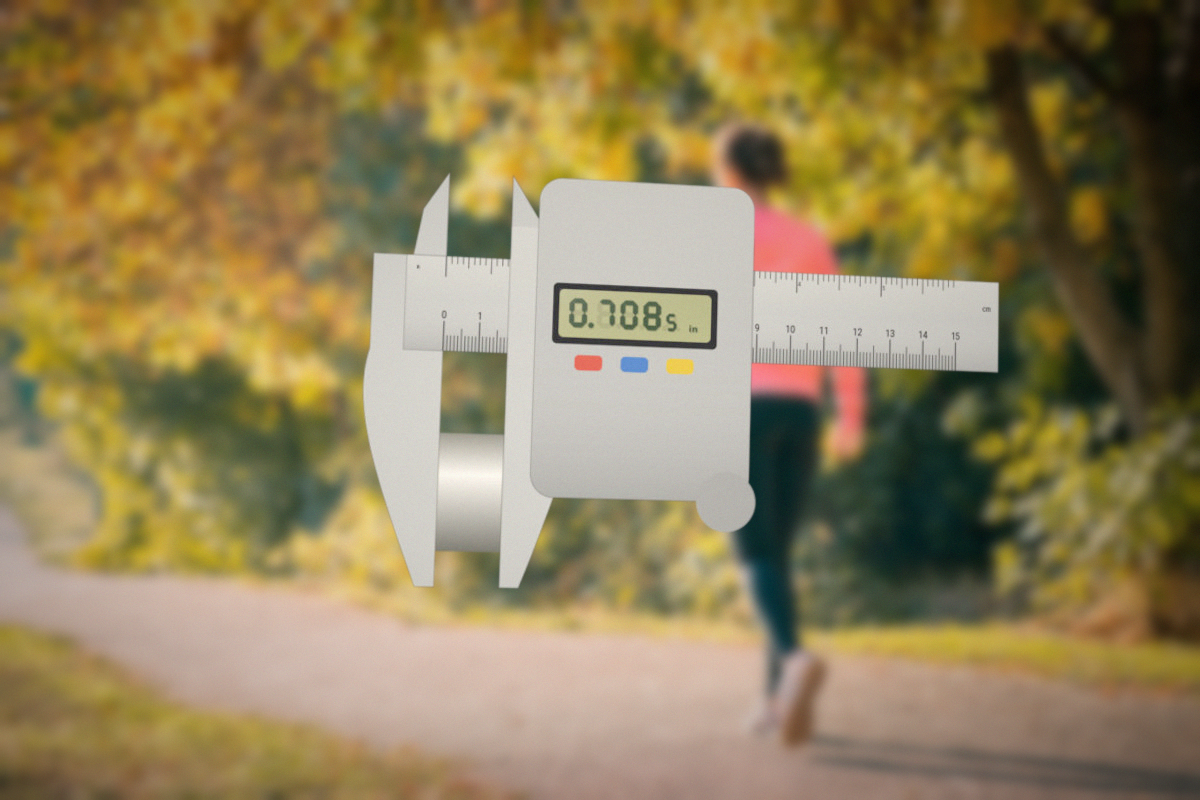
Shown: in 0.7085
